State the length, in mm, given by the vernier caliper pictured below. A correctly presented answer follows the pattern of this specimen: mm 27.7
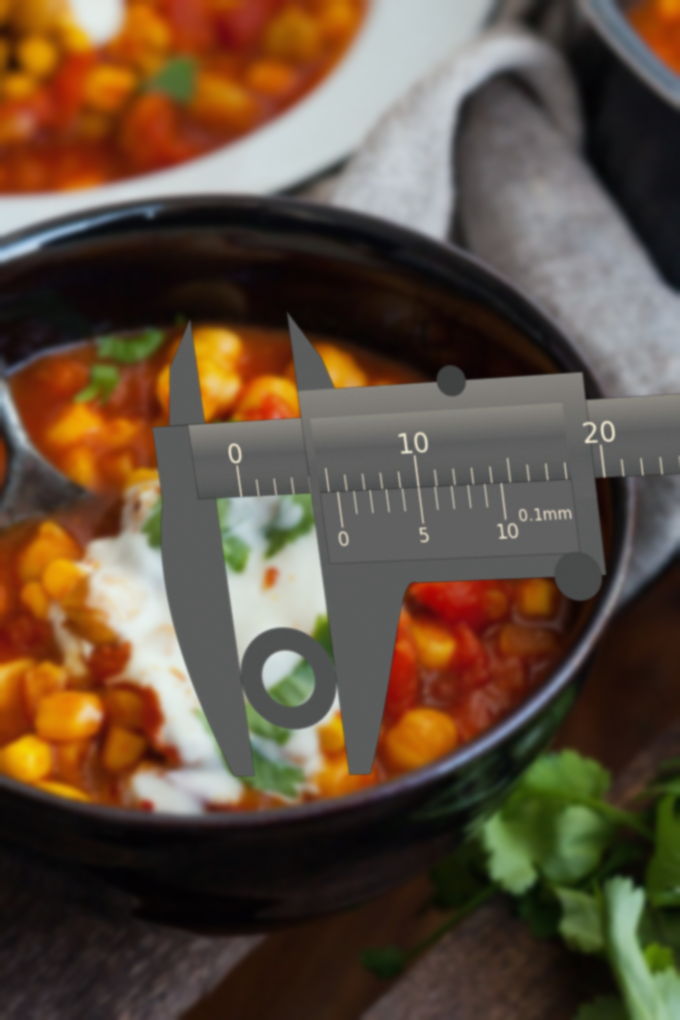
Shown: mm 5.5
